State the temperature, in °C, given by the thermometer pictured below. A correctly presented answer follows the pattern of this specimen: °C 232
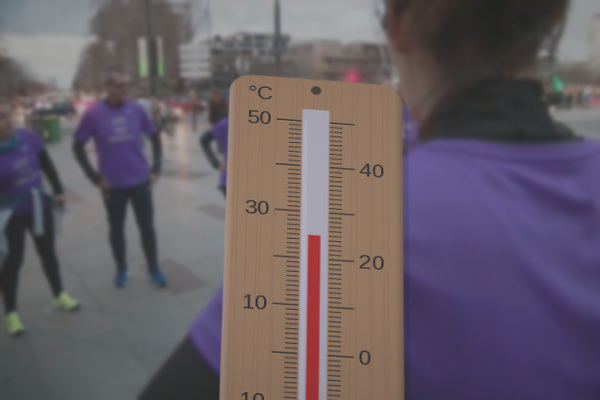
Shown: °C 25
